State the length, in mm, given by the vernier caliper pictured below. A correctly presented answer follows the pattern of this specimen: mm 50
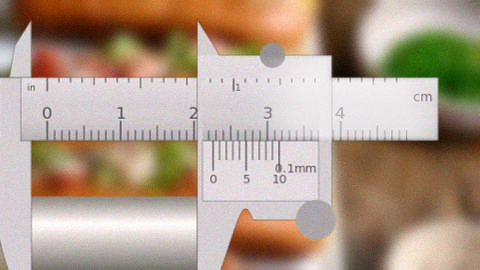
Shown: mm 22.6
